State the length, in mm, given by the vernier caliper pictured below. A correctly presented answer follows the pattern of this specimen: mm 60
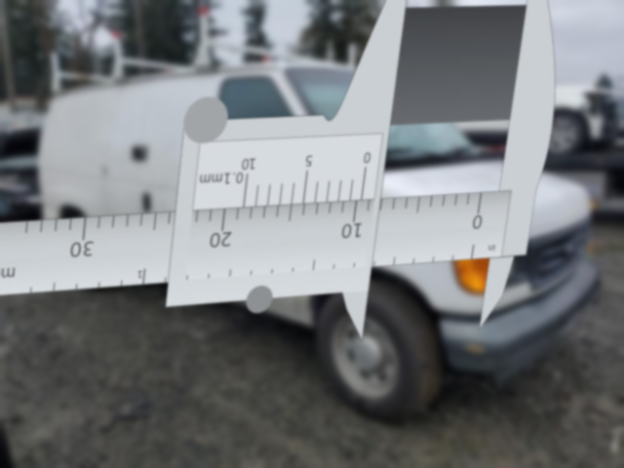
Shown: mm 9.6
